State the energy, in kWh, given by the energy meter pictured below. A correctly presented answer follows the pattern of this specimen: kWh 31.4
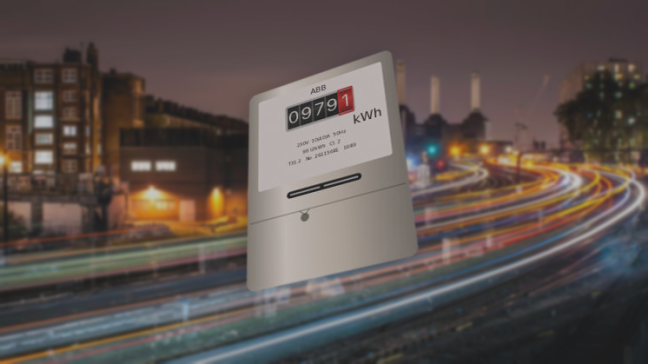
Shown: kWh 979.1
